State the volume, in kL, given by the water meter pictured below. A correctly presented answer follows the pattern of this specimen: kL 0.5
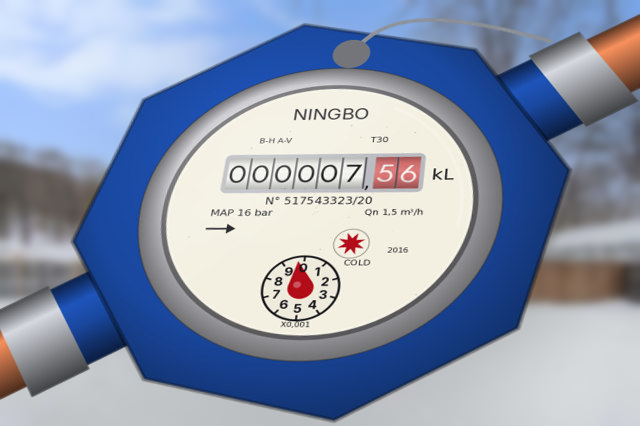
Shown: kL 7.559
